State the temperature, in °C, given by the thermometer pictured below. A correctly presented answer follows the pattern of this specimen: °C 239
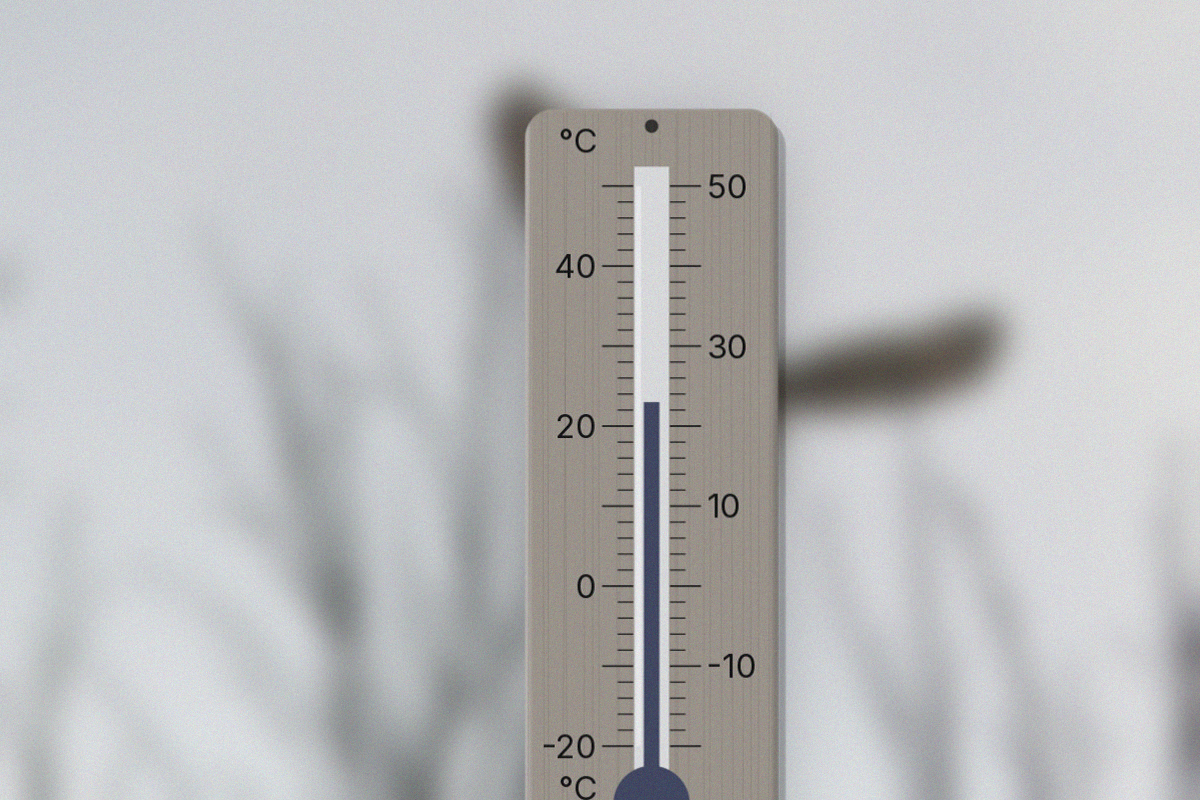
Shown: °C 23
